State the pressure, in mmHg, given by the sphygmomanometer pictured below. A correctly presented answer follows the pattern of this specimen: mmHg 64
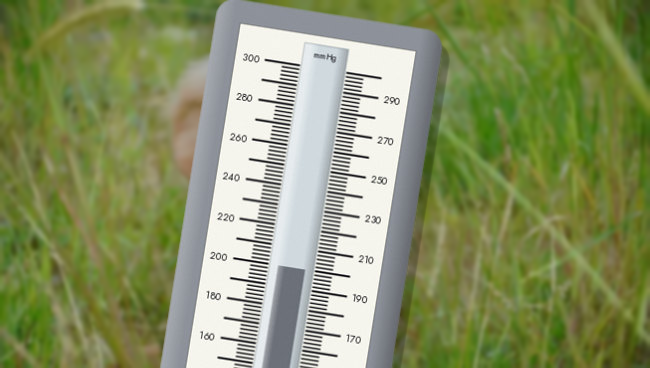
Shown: mmHg 200
